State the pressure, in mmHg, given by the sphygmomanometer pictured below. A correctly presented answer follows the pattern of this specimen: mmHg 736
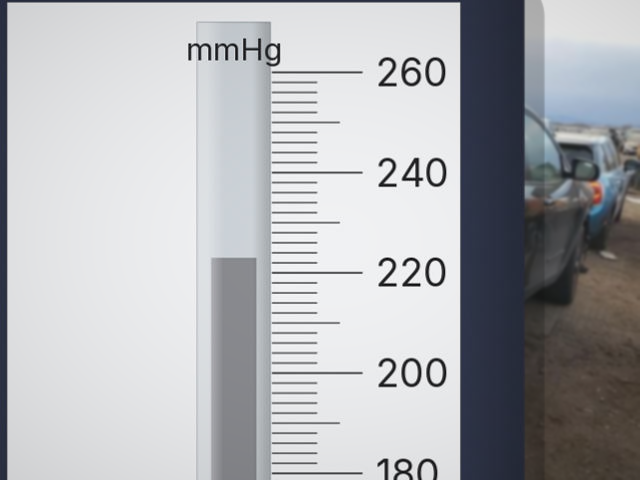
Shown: mmHg 223
